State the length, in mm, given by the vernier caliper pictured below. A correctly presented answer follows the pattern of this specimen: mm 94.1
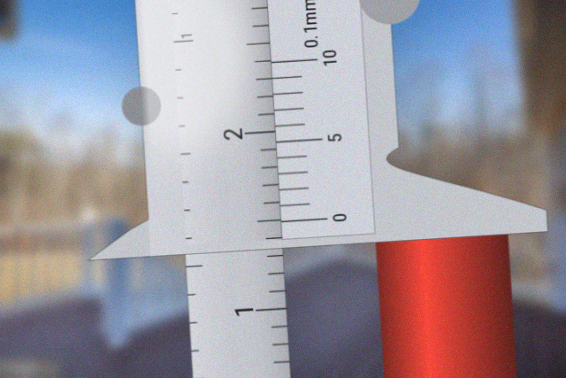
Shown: mm 14.9
